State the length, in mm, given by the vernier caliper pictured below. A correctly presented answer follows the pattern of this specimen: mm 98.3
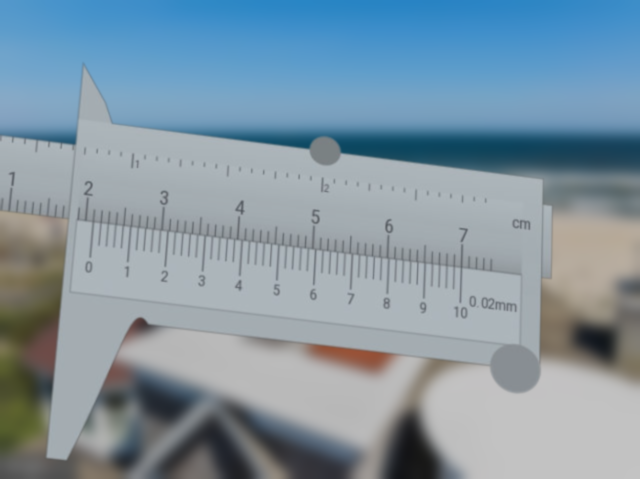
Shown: mm 21.0
